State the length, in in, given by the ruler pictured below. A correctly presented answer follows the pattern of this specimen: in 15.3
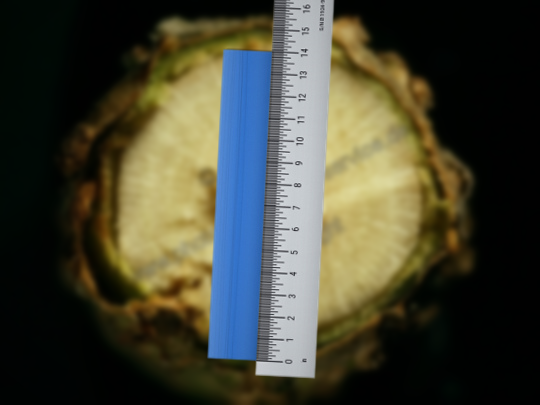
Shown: in 14
